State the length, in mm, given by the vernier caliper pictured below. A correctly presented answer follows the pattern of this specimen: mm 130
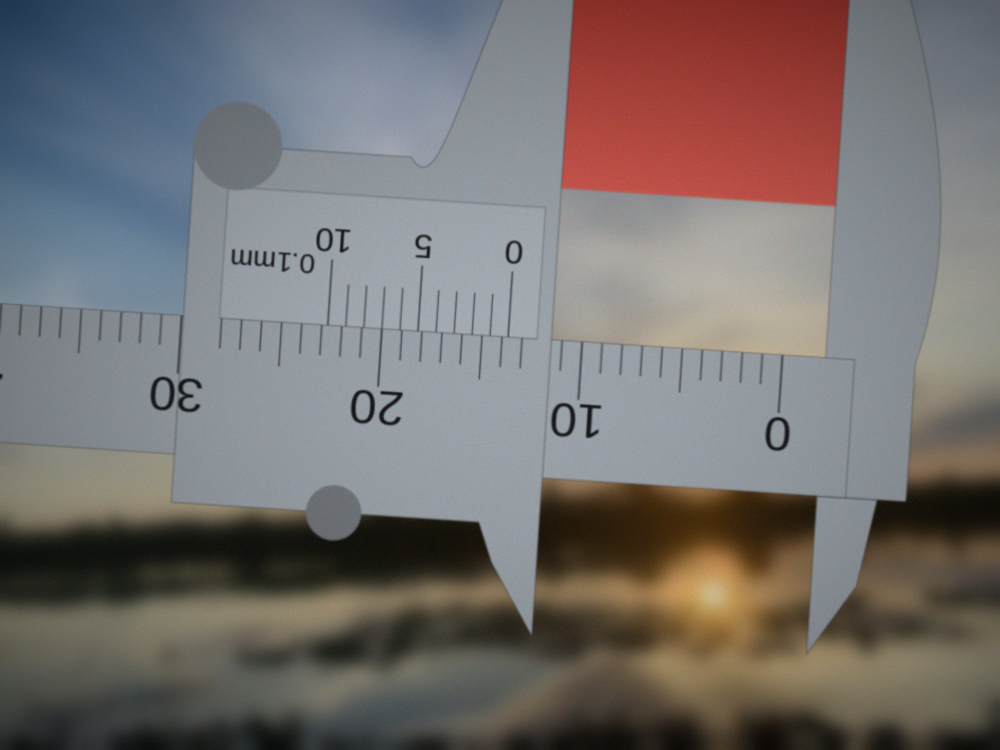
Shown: mm 13.7
